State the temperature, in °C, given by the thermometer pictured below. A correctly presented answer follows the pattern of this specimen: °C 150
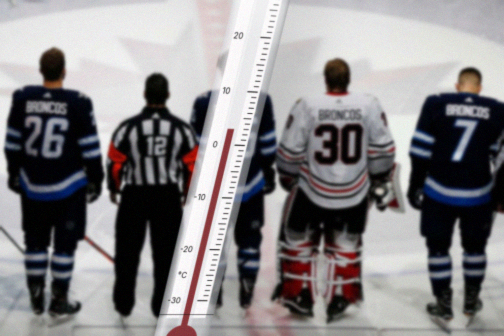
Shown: °C 3
